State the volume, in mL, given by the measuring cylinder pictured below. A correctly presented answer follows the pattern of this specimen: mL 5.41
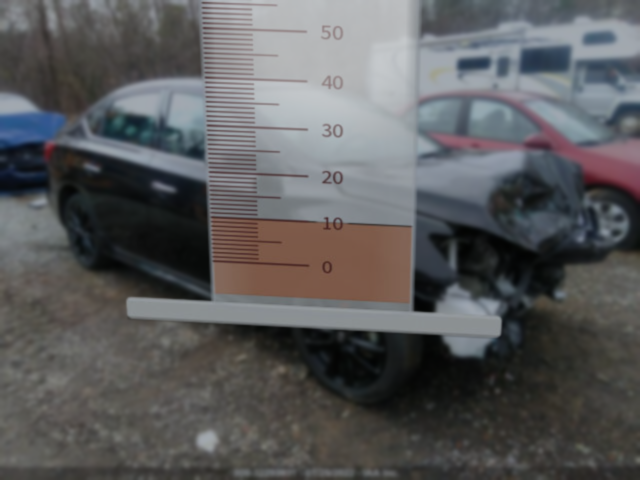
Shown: mL 10
